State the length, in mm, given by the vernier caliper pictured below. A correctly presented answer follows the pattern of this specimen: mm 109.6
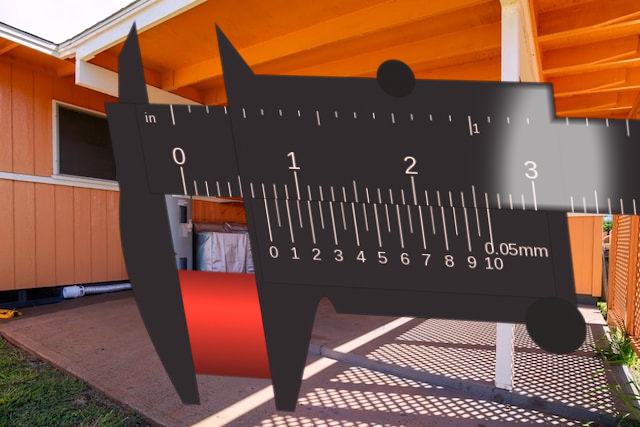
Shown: mm 7.0
